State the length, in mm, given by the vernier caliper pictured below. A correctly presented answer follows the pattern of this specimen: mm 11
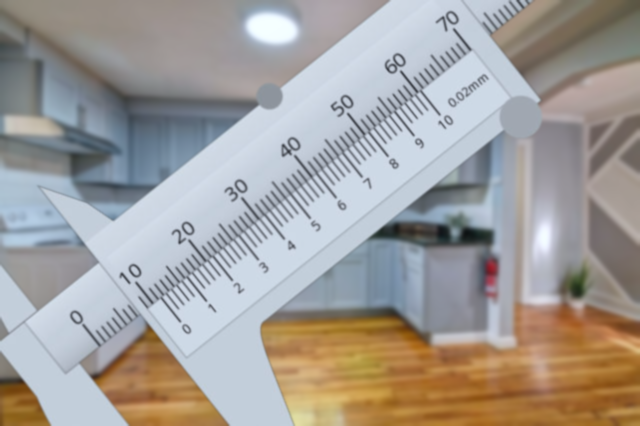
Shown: mm 11.5
